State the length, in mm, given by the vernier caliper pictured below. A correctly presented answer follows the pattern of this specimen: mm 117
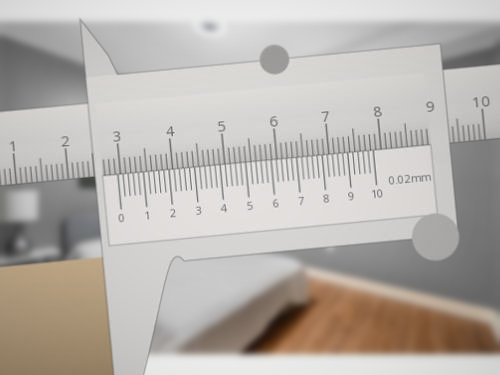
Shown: mm 29.5
